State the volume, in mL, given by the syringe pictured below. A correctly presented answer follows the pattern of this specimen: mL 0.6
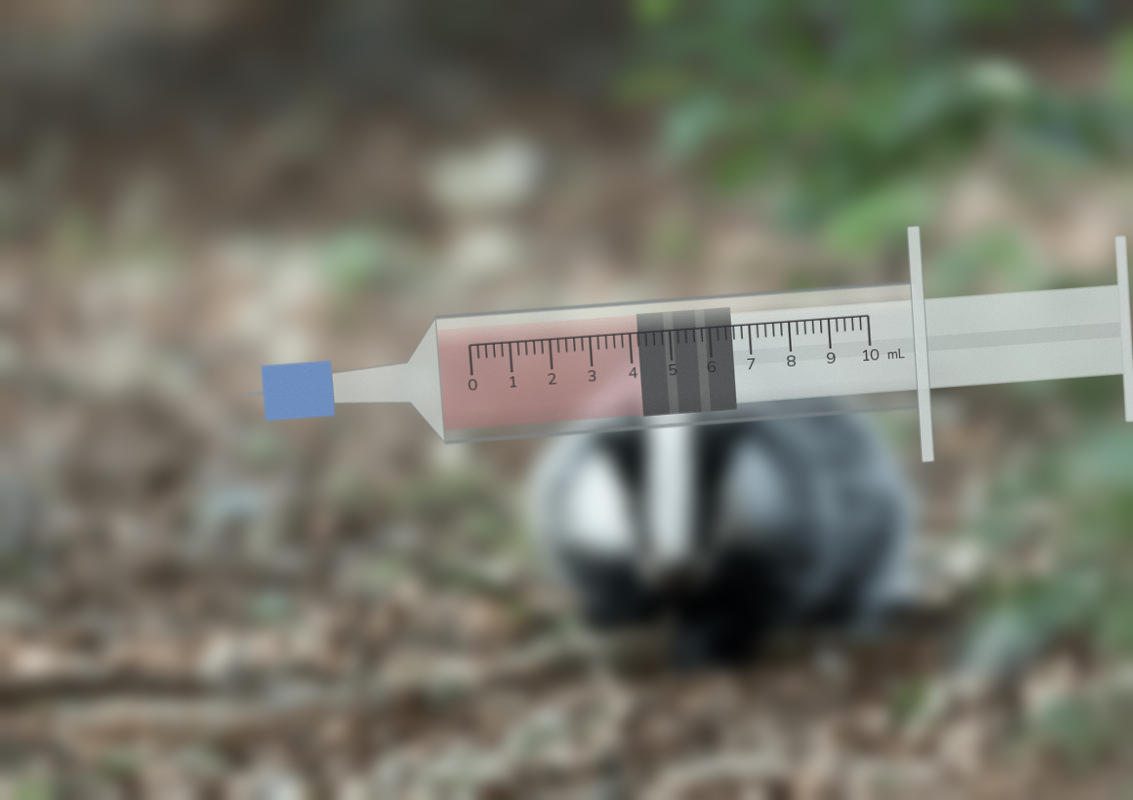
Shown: mL 4.2
